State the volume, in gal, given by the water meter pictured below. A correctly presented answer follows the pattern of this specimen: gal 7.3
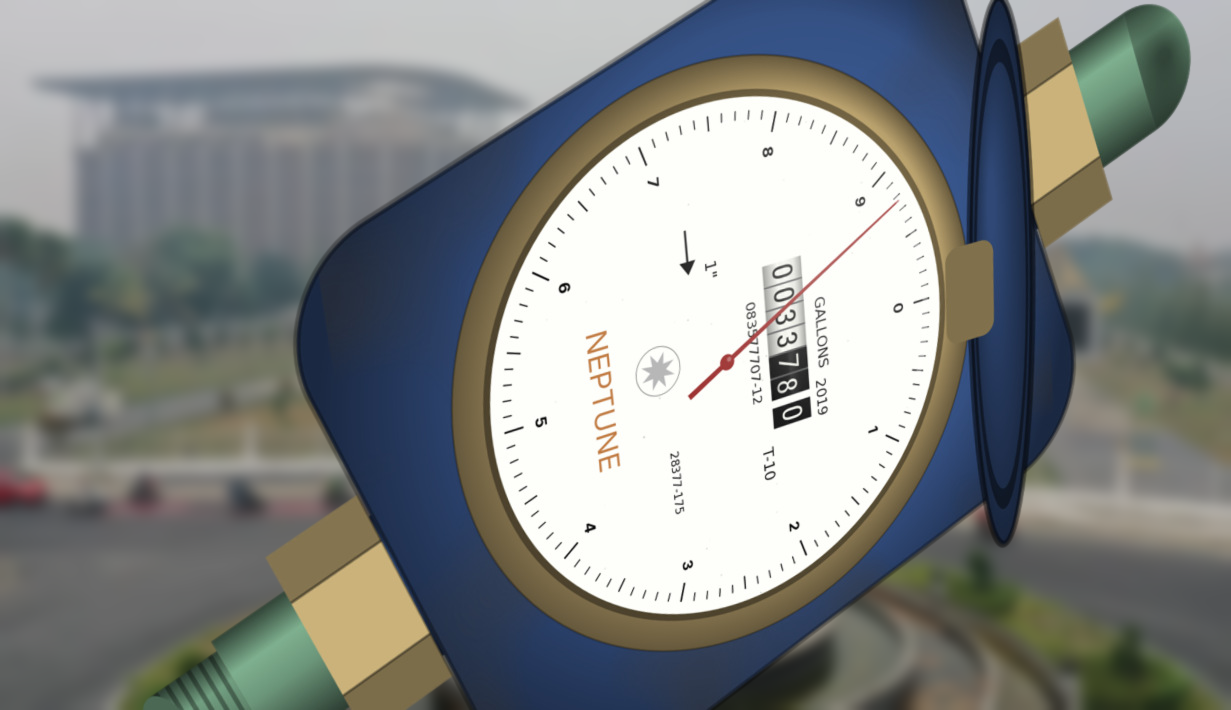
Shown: gal 33779.2
